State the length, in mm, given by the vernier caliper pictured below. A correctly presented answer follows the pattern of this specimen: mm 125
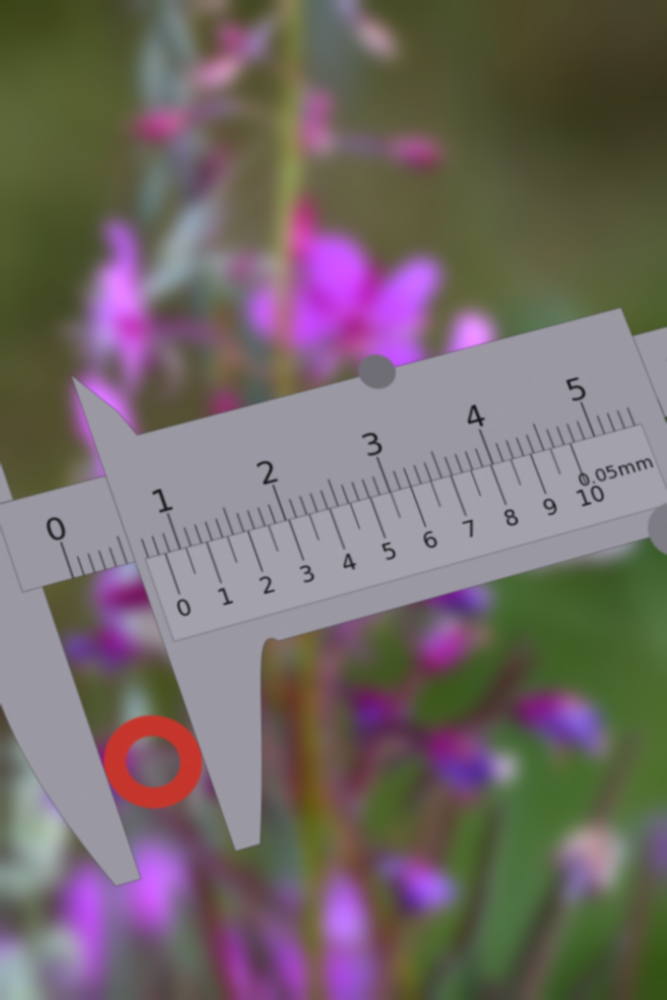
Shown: mm 8.6
